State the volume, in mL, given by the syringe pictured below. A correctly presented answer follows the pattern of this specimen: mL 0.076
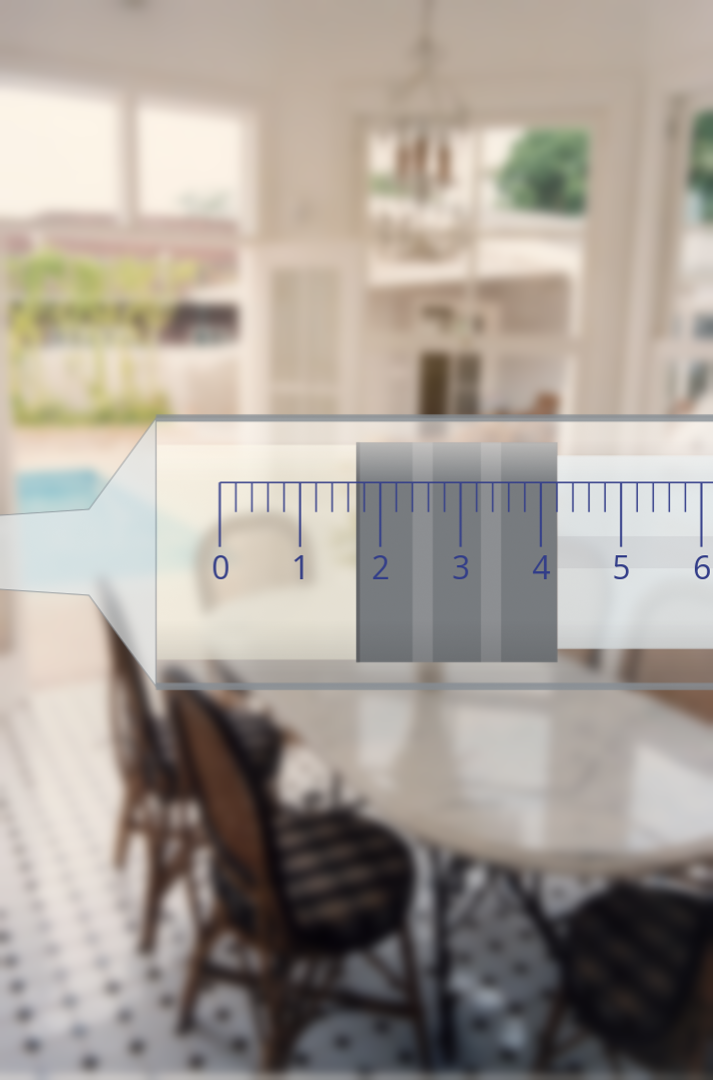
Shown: mL 1.7
